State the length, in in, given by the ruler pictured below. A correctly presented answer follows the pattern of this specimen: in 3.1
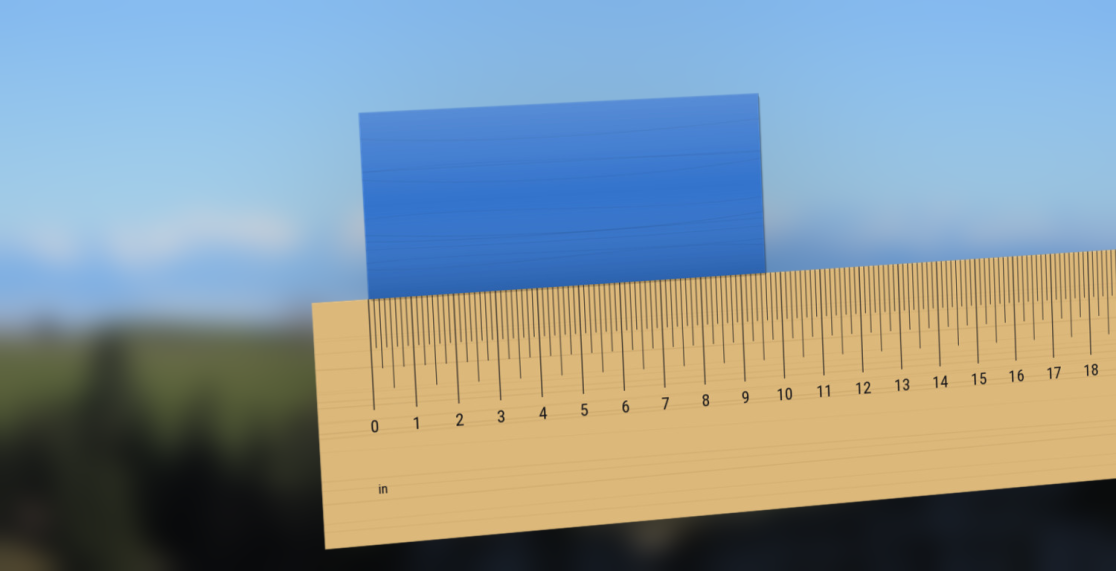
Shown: in 9.625
